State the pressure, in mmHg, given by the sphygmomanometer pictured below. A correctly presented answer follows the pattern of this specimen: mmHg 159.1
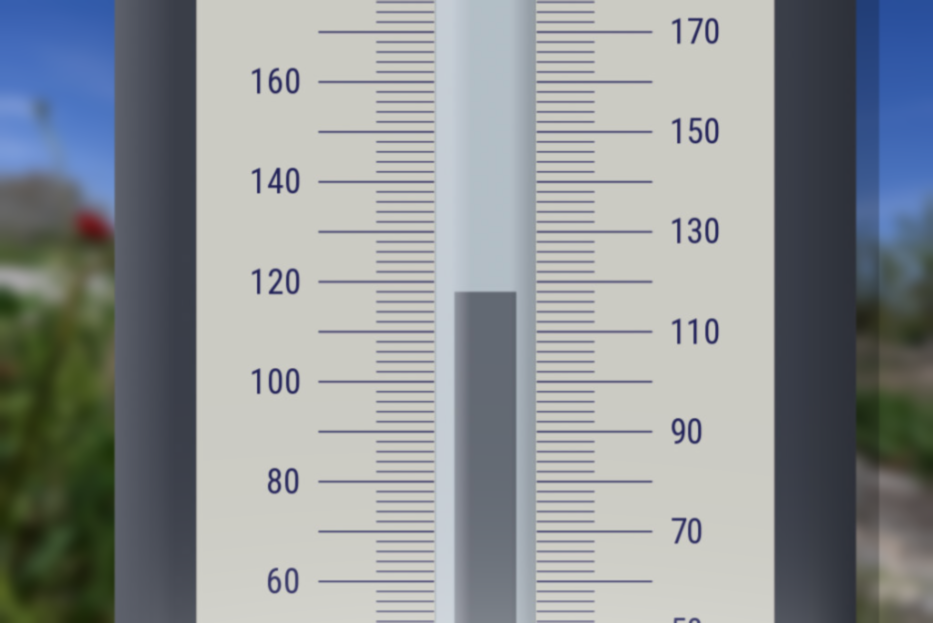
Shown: mmHg 118
